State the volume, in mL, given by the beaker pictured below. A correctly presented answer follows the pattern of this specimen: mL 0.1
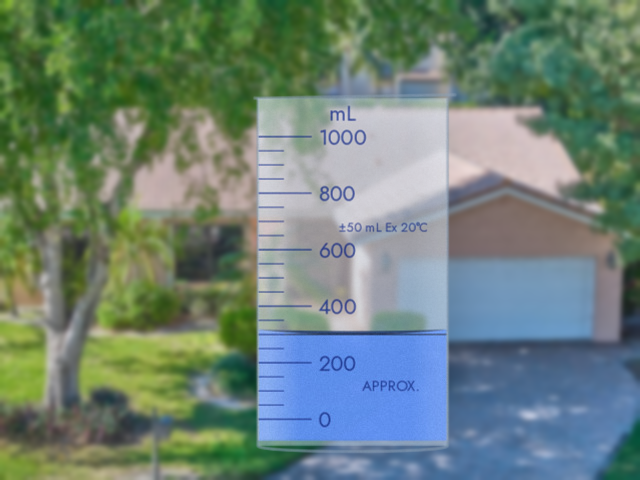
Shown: mL 300
